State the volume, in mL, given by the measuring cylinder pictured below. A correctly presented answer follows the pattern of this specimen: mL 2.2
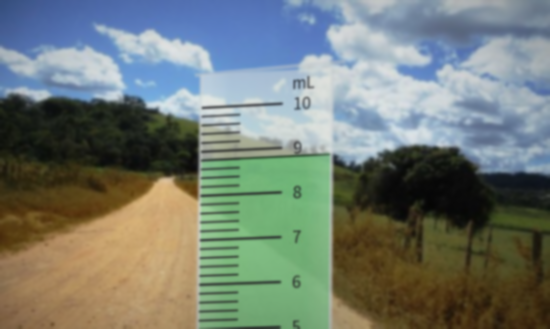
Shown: mL 8.8
